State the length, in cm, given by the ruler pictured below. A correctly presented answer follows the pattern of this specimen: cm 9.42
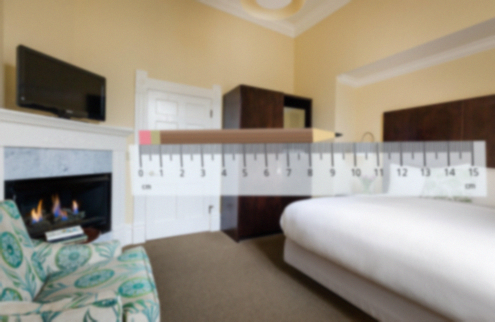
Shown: cm 9.5
